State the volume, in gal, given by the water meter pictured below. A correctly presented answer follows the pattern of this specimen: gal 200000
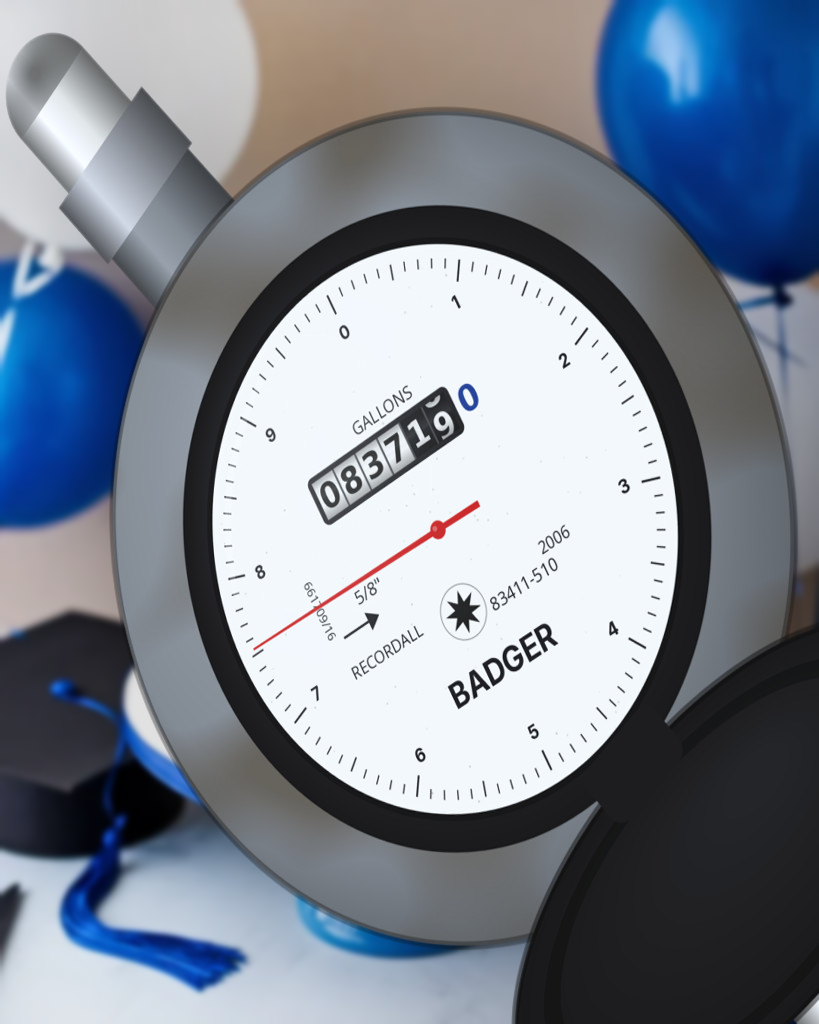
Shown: gal 837187.5
